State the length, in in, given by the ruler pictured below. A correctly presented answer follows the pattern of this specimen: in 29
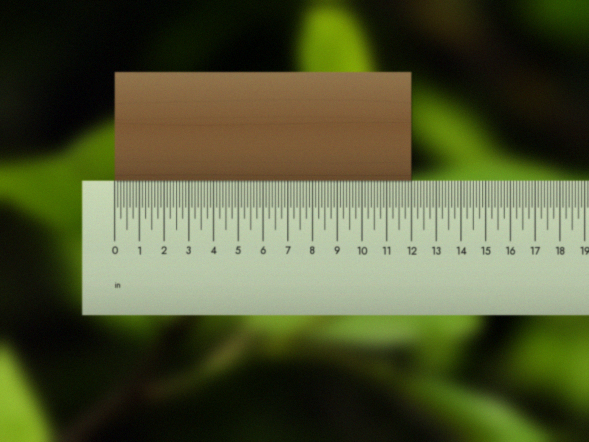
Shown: in 12
